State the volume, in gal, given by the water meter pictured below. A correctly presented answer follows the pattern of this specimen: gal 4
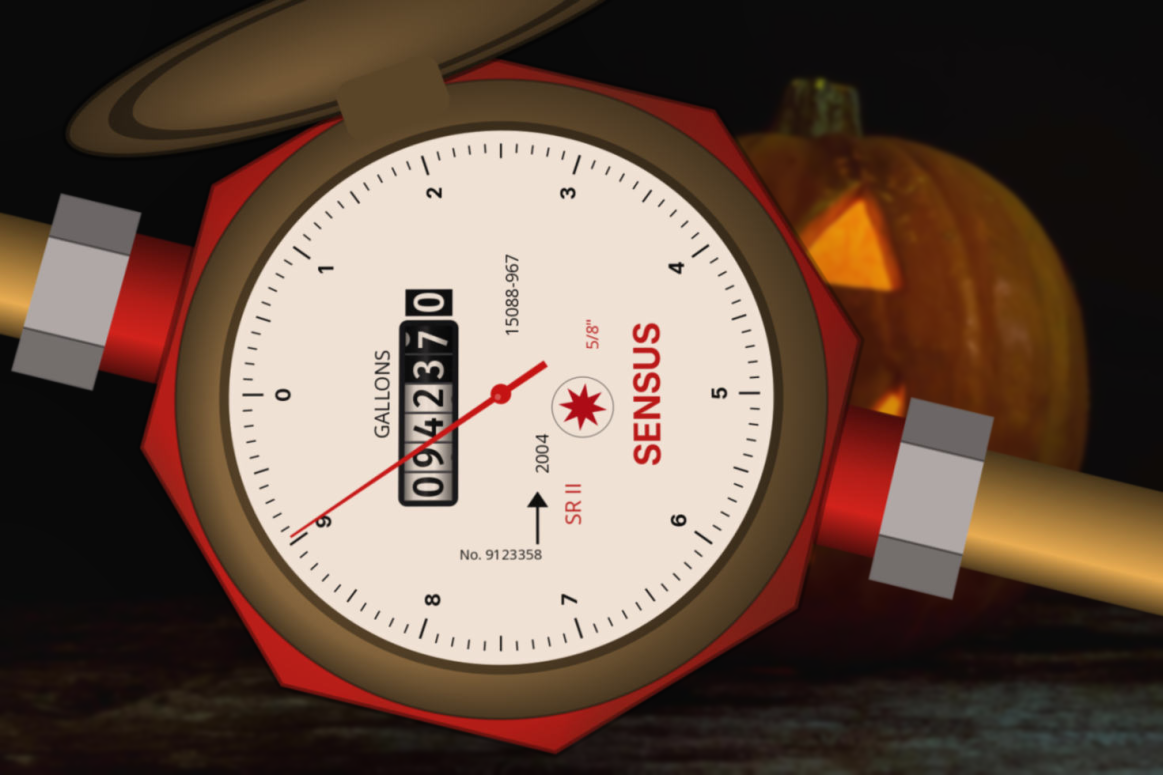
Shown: gal 942369.0
